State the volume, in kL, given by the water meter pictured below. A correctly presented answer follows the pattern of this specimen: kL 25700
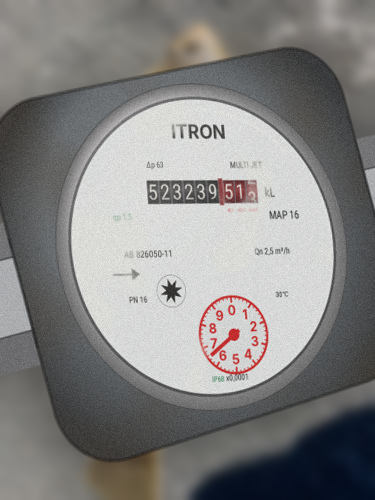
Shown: kL 523239.5126
